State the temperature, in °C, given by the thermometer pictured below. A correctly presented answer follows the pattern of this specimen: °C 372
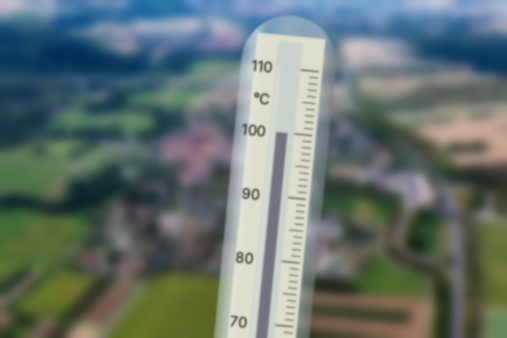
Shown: °C 100
